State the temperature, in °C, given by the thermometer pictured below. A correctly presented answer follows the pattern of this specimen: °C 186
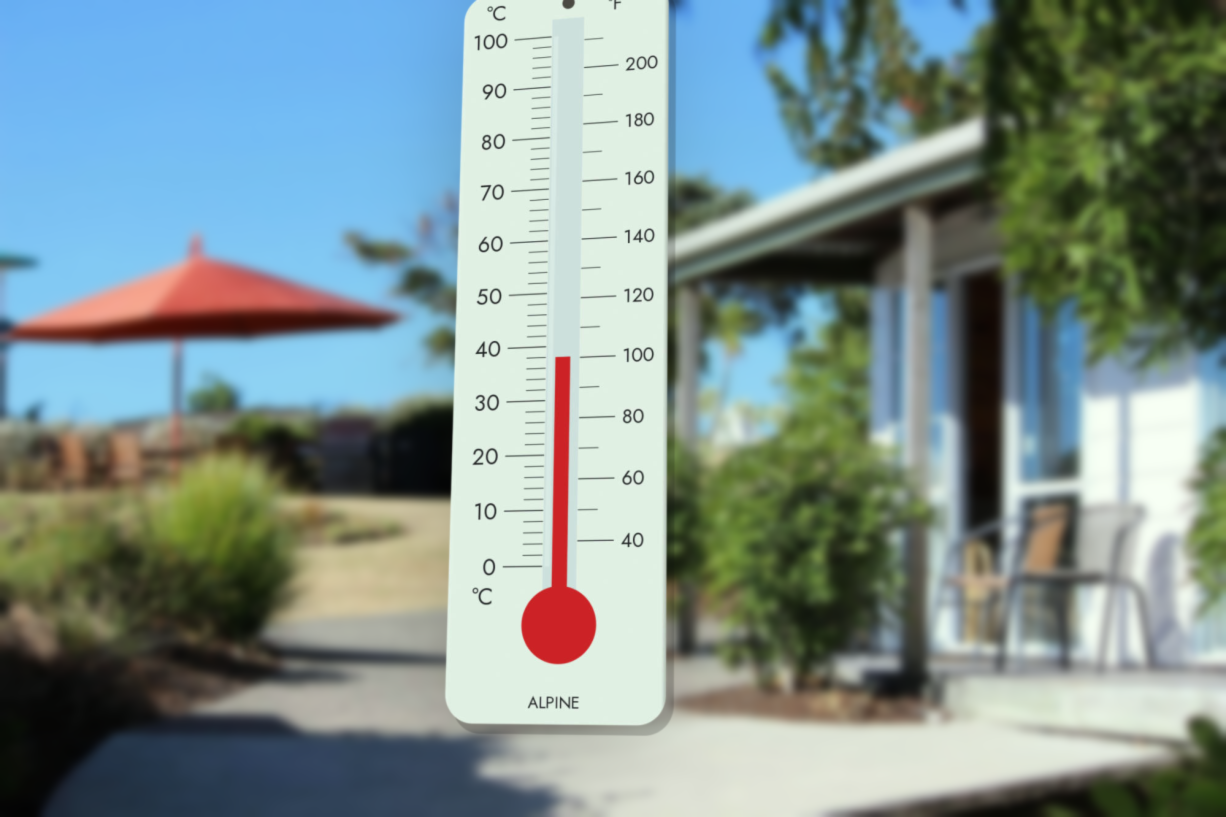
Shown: °C 38
